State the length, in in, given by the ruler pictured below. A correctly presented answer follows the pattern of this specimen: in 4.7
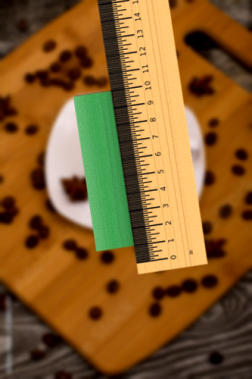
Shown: in 9
